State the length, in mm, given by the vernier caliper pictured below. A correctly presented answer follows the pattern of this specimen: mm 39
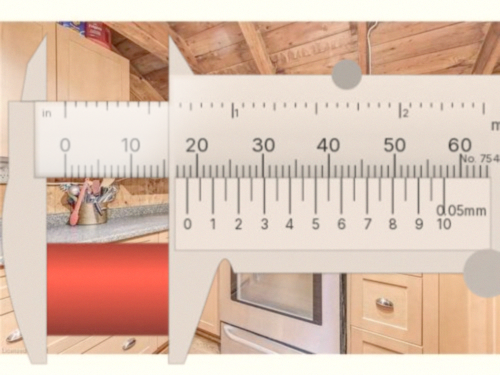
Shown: mm 18.5
